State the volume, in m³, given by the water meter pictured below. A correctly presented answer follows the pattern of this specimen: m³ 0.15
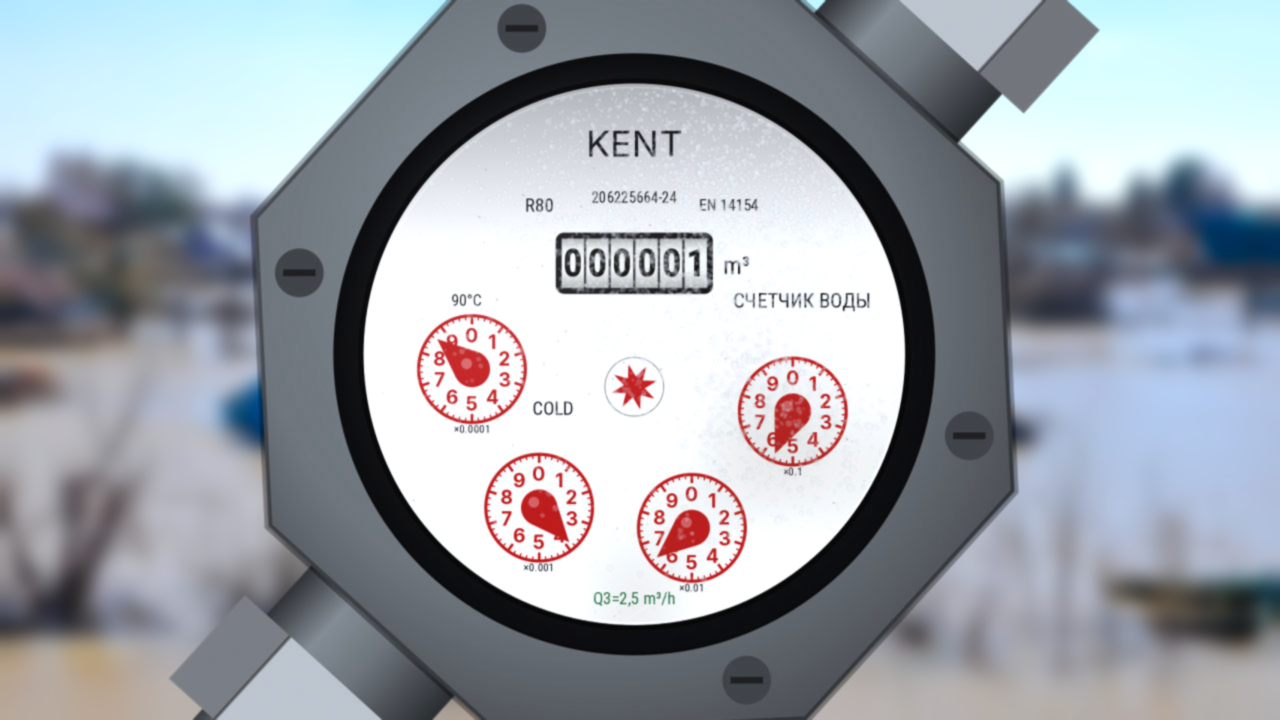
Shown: m³ 1.5638
